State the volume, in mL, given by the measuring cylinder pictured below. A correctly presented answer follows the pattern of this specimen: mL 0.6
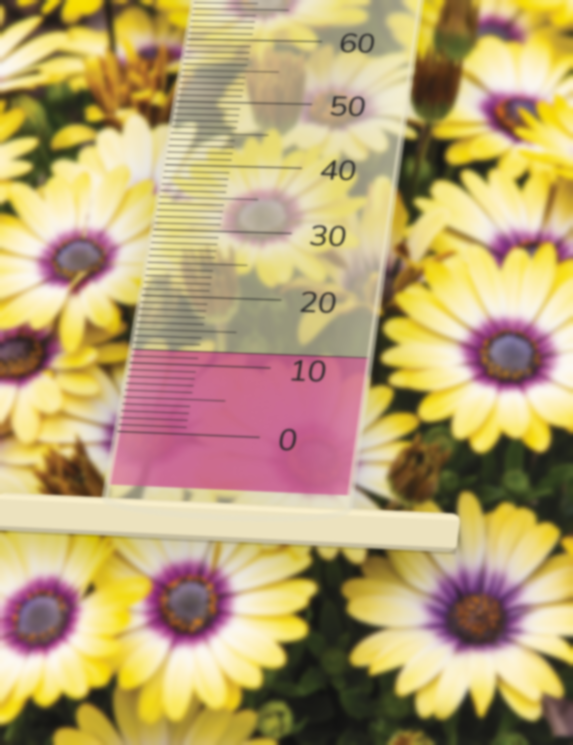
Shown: mL 12
